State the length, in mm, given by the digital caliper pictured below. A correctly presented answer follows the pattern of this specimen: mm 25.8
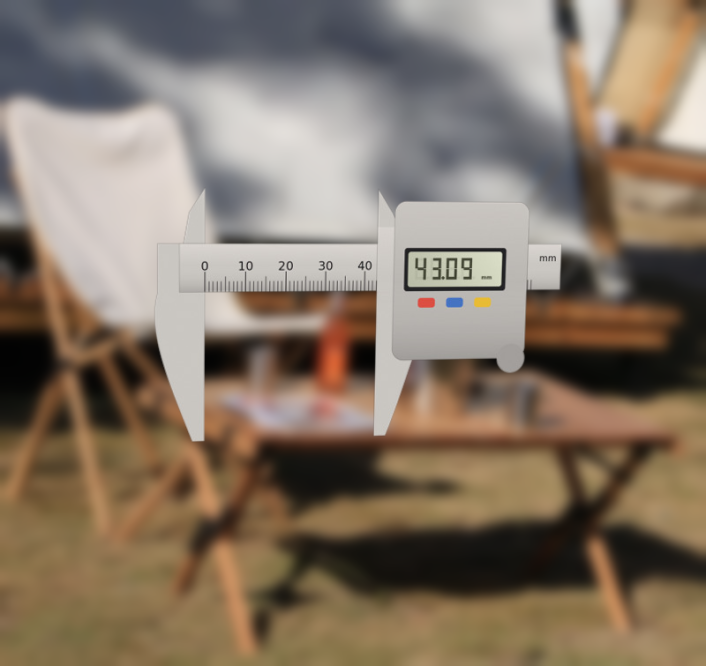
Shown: mm 43.09
